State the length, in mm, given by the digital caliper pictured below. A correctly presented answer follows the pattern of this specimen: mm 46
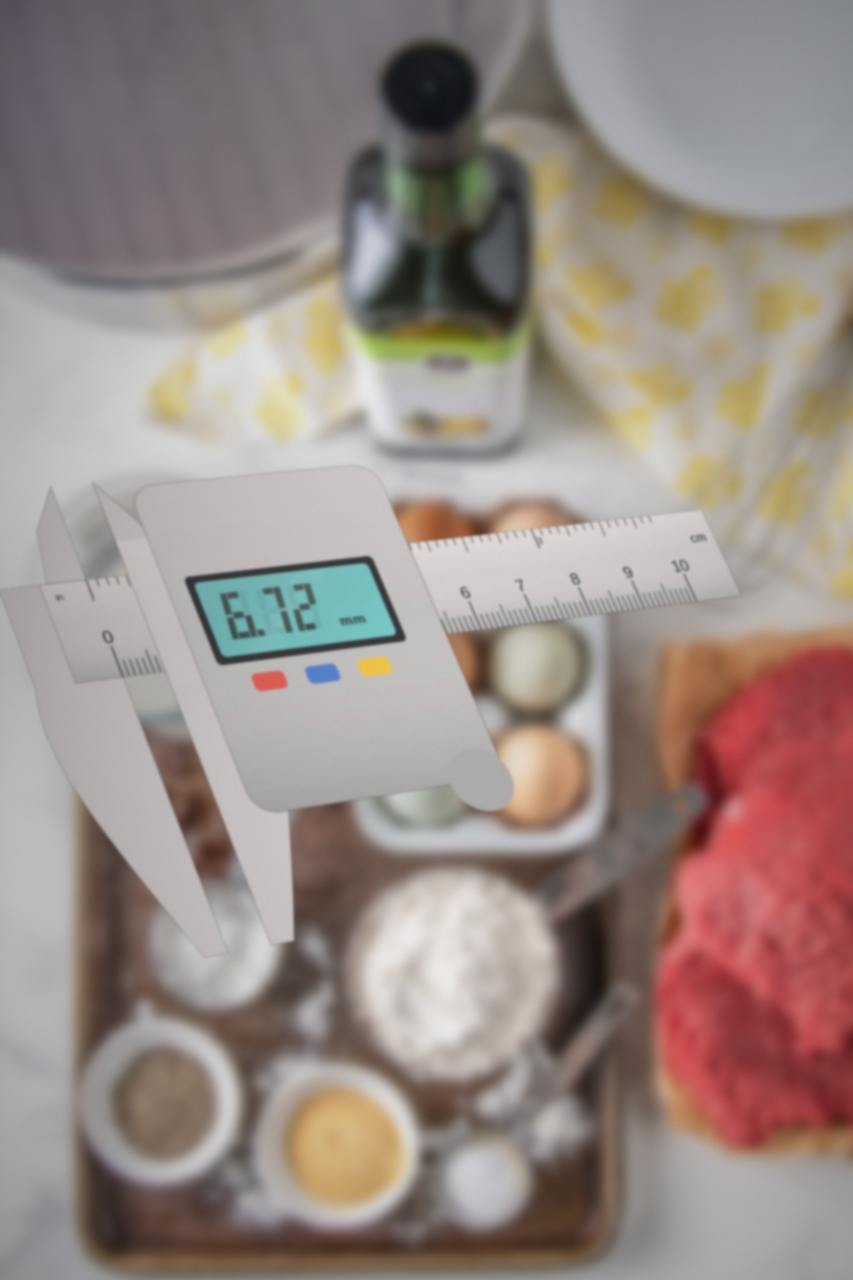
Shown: mm 6.72
